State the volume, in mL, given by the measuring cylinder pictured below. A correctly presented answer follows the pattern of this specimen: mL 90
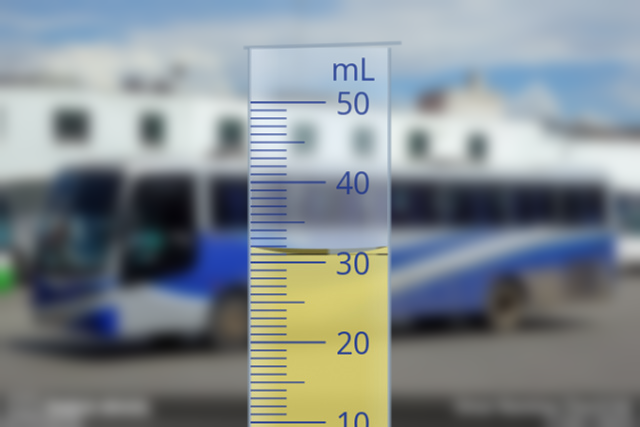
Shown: mL 31
